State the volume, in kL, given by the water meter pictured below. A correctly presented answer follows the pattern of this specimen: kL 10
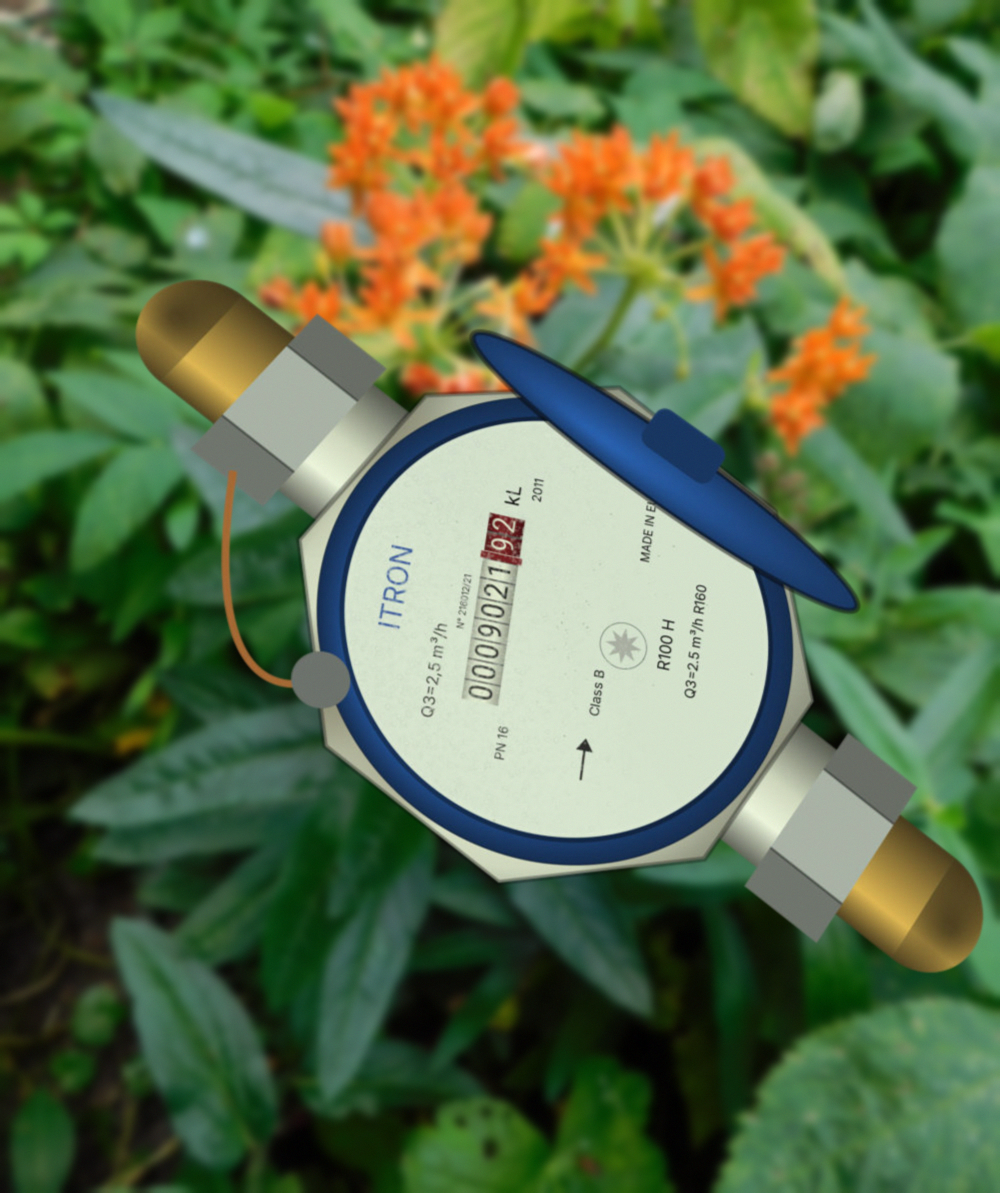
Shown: kL 9021.92
